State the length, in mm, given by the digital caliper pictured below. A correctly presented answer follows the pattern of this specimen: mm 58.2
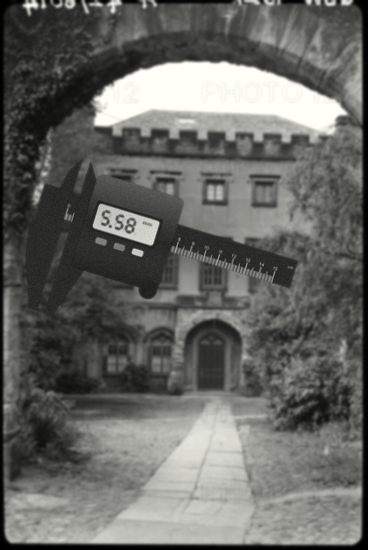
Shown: mm 5.58
